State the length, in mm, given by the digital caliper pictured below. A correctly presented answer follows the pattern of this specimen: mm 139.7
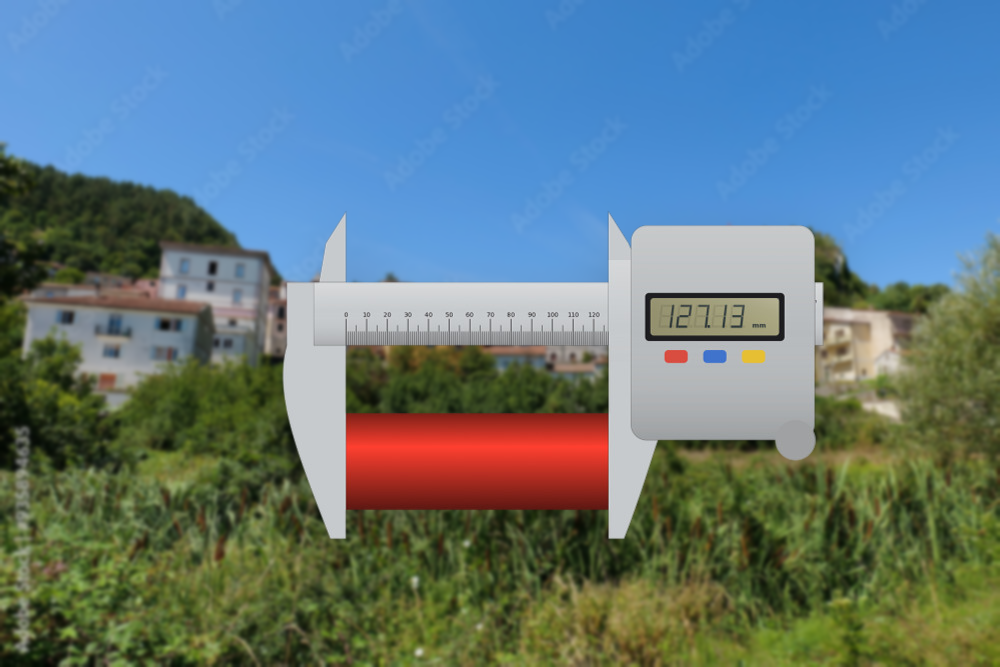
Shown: mm 127.13
